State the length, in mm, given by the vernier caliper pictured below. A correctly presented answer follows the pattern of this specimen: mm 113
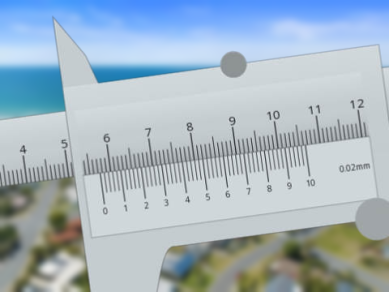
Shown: mm 57.5
